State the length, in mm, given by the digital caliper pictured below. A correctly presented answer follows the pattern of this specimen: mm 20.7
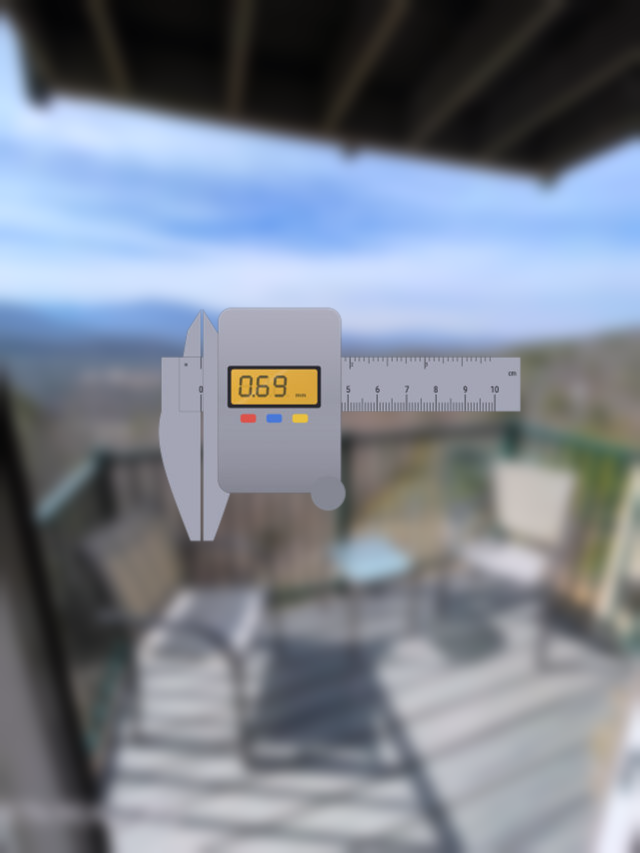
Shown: mm 0.69
